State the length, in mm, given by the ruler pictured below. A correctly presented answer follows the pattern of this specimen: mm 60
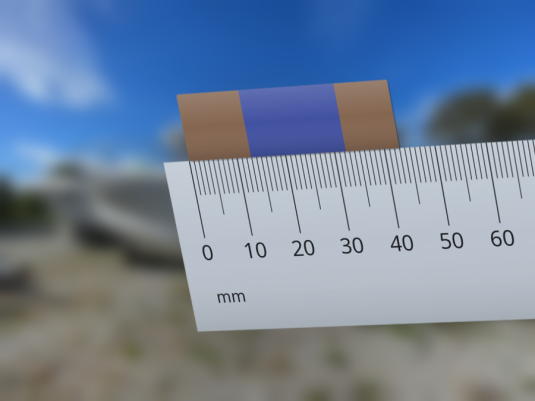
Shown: mm 43
